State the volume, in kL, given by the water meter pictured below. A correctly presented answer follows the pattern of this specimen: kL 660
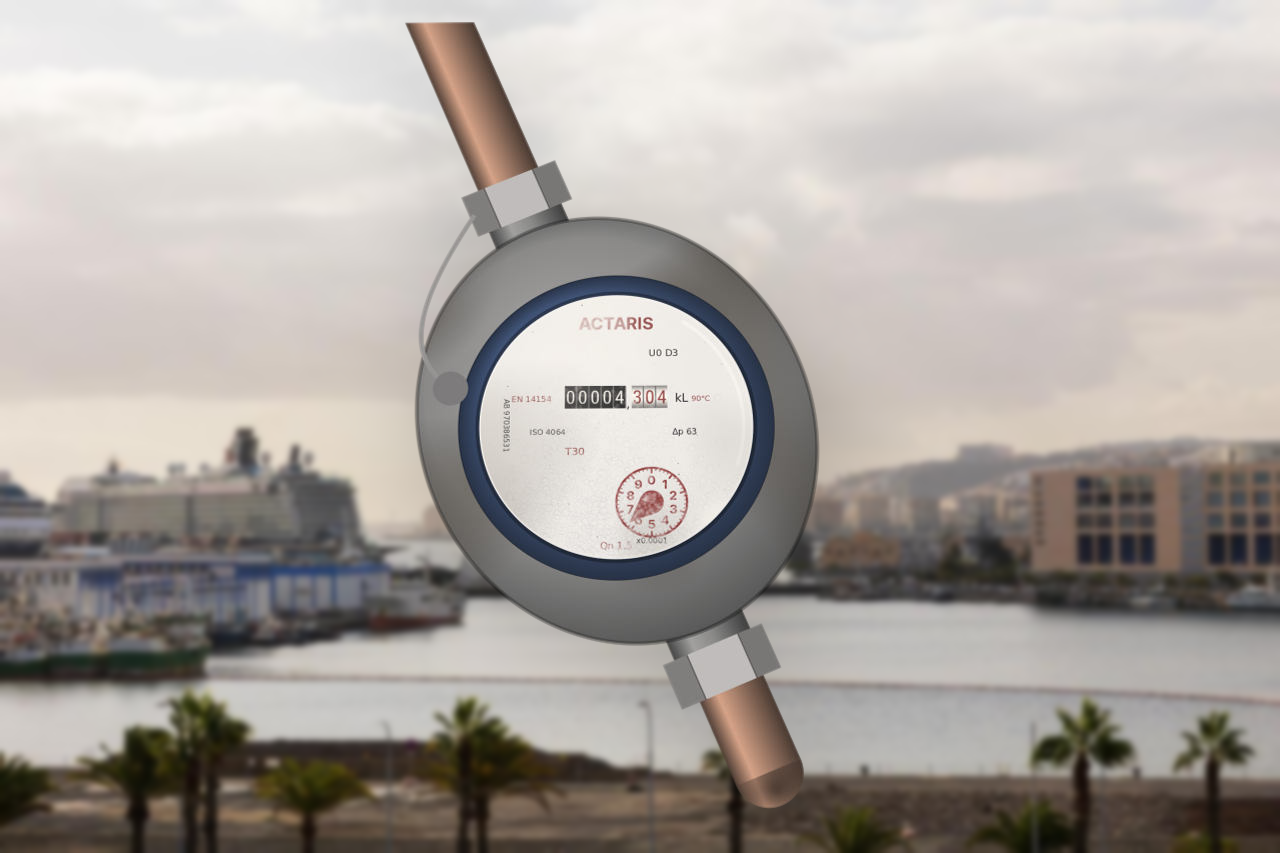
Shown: kL 4.3046
